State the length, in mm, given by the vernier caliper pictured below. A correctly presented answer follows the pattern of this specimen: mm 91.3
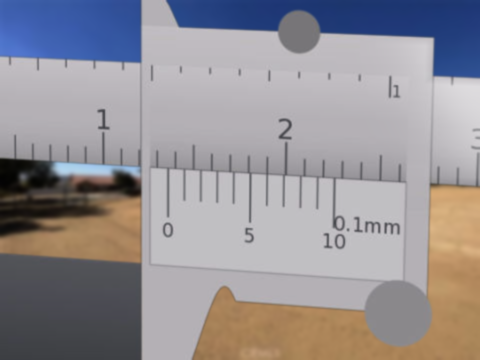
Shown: mm 13.6
